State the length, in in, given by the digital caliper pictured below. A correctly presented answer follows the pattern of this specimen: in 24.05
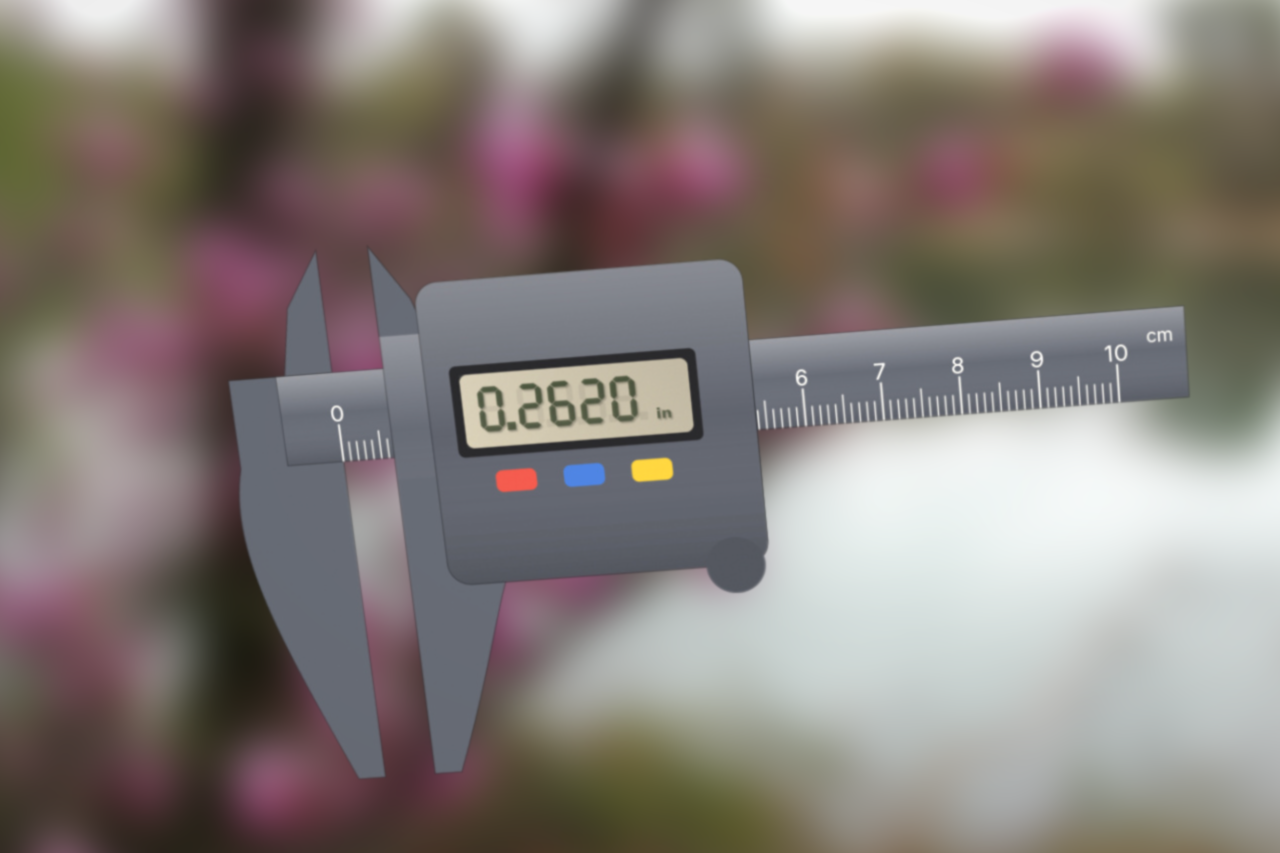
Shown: in 0.2620
